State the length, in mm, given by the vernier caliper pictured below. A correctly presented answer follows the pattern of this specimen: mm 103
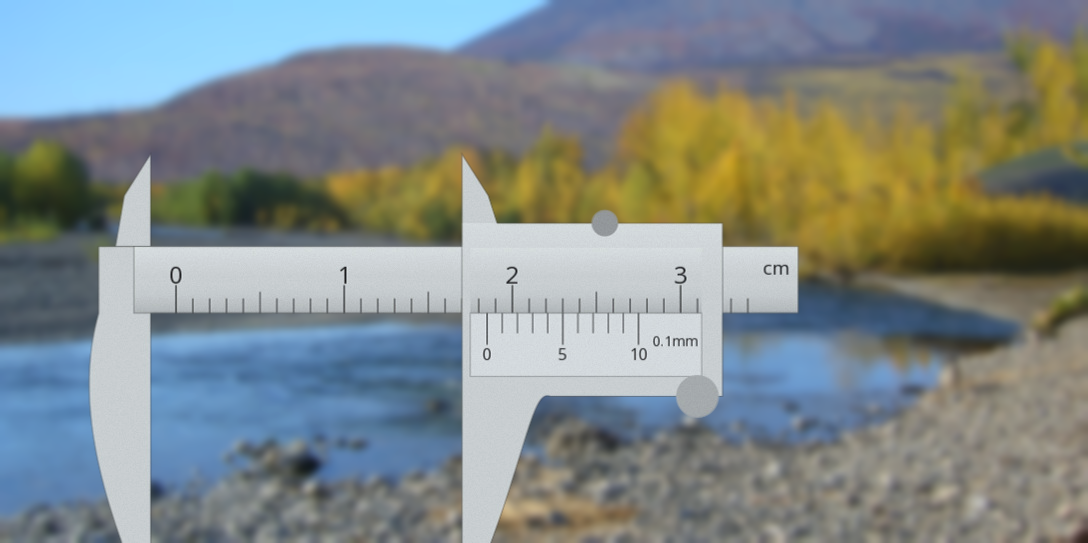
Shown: mm 18.5
